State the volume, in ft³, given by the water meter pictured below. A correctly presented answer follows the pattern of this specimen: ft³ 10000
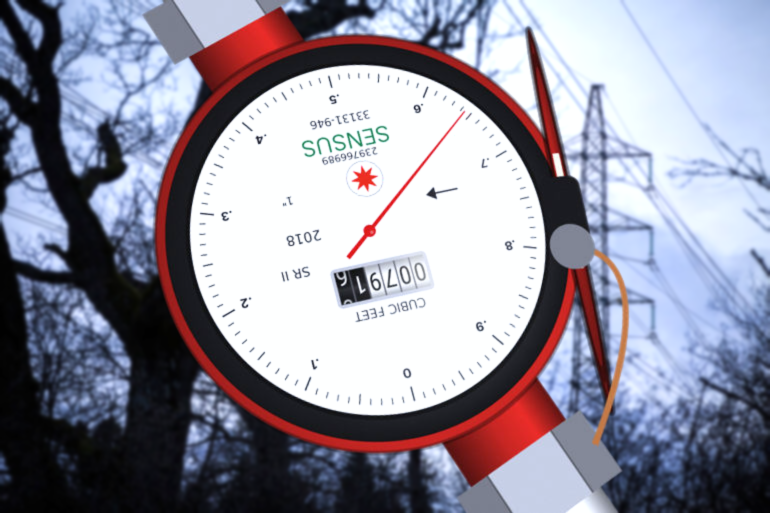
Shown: ft³ 7915.64
